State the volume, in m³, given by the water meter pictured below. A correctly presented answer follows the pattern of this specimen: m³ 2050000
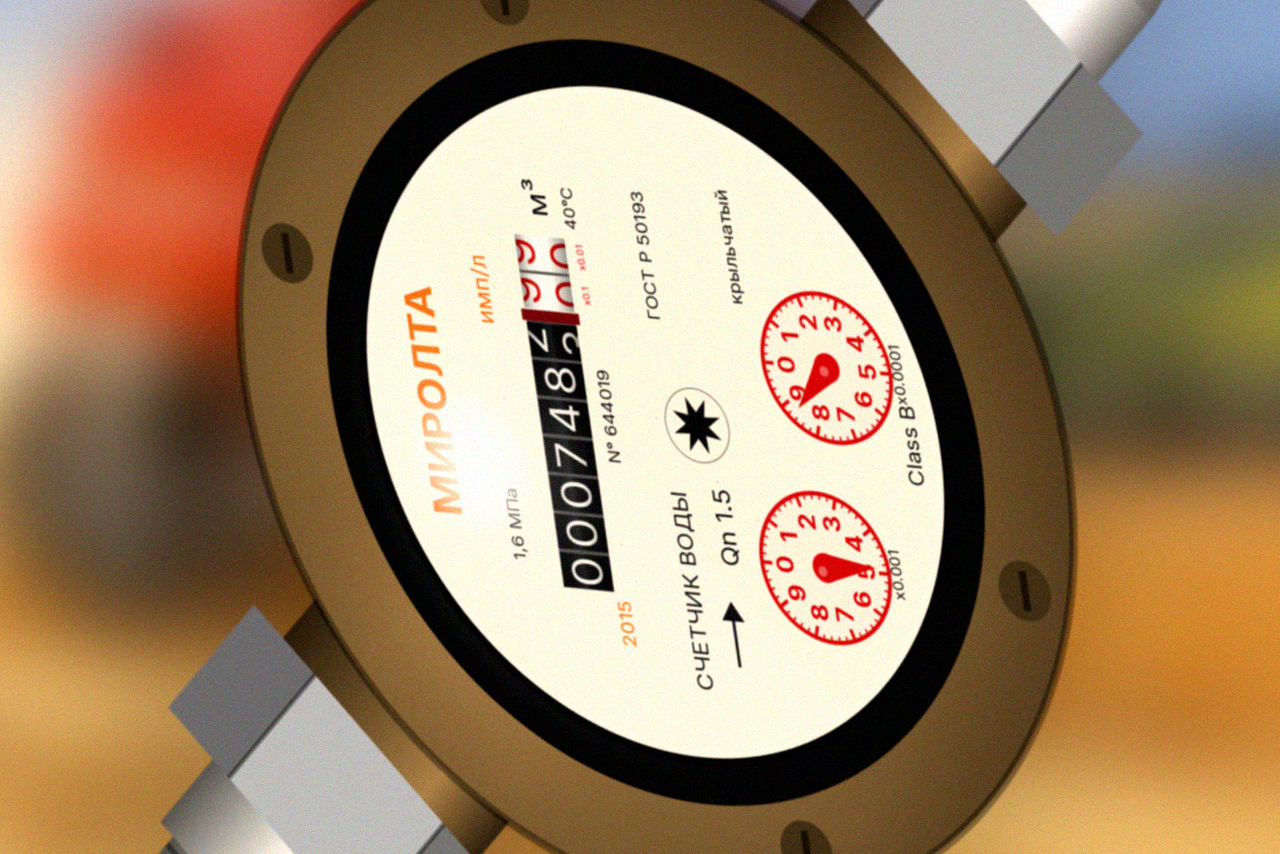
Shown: m³ 7482.9948
